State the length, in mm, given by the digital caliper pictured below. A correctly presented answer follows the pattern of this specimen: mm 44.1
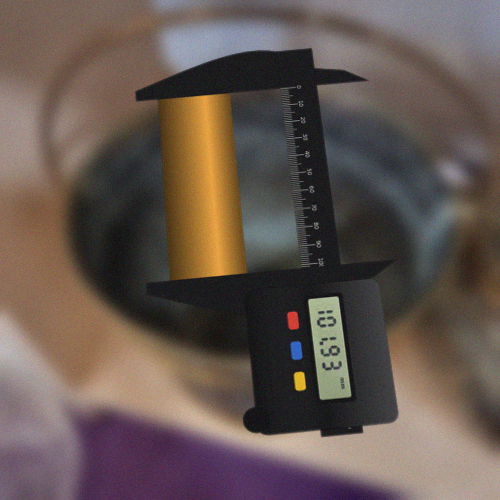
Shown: mm 101.93
